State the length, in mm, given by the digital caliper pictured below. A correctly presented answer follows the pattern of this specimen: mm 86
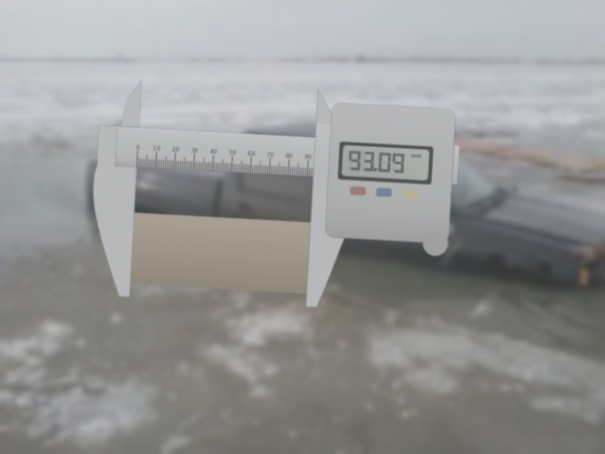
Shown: mm 93.09
